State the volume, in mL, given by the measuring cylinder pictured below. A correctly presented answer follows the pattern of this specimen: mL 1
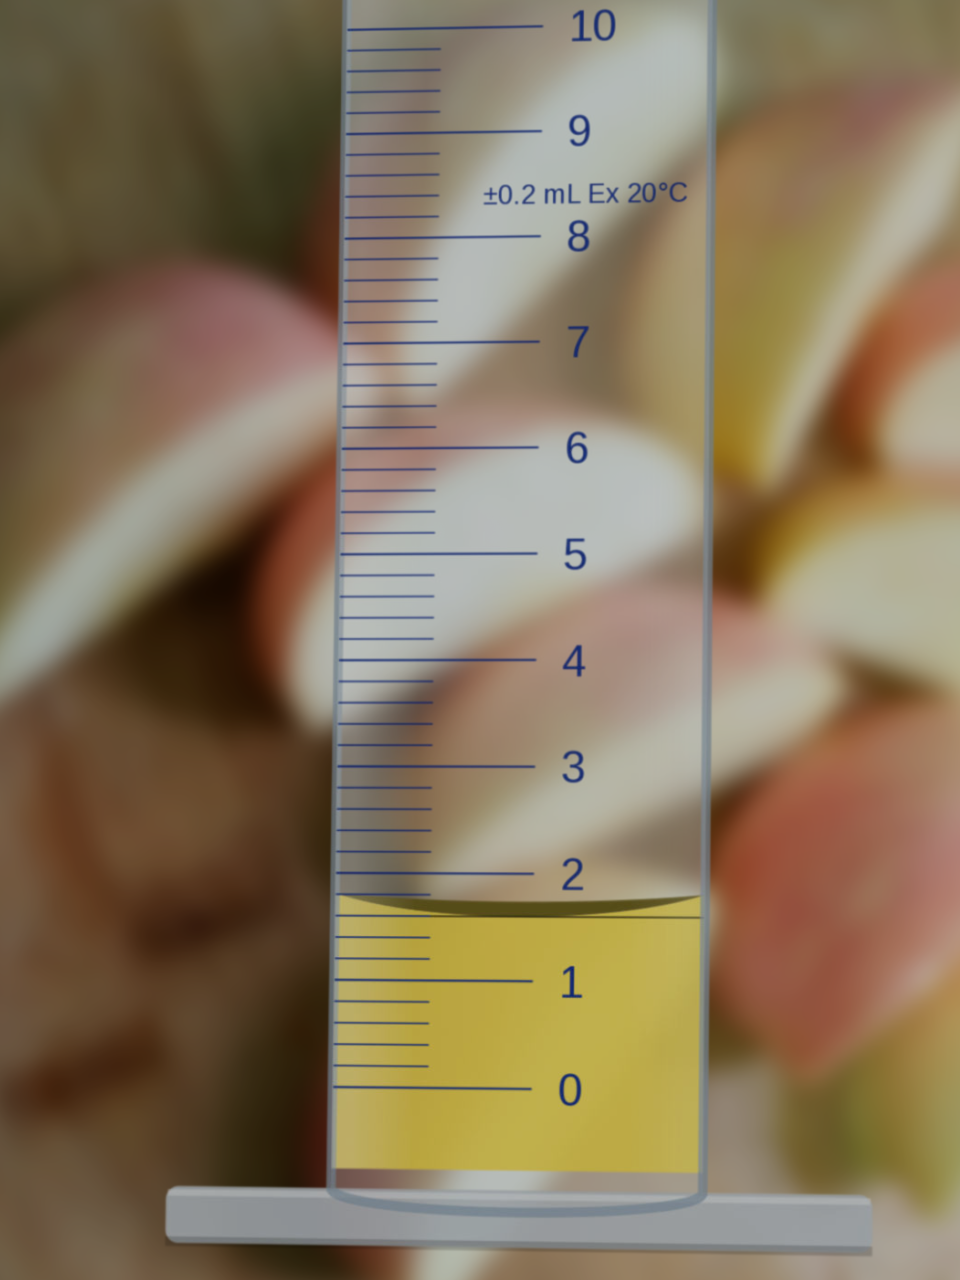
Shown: mL 1.6
